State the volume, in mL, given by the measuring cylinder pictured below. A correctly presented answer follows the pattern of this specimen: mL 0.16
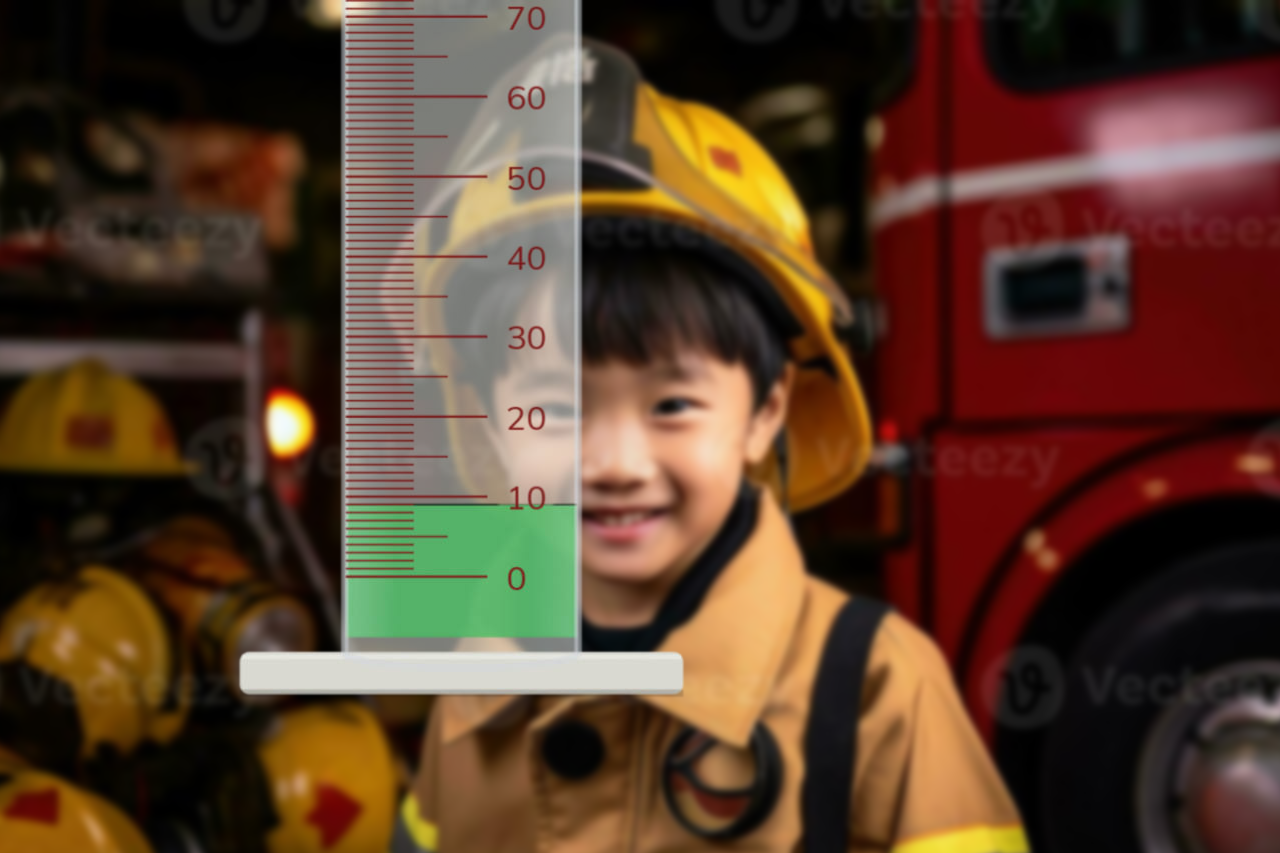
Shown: mL 9
